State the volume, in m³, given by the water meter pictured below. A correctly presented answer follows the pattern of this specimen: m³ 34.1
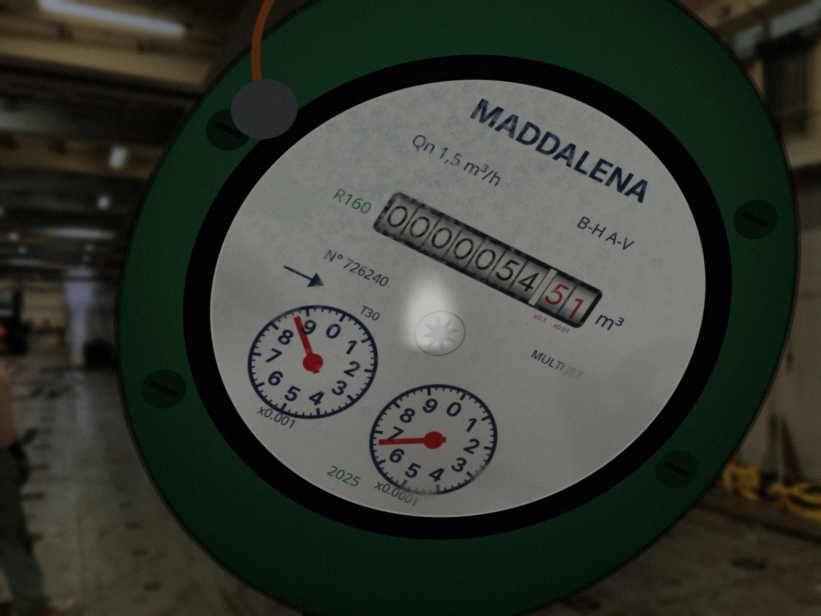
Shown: m³ 54.5086
